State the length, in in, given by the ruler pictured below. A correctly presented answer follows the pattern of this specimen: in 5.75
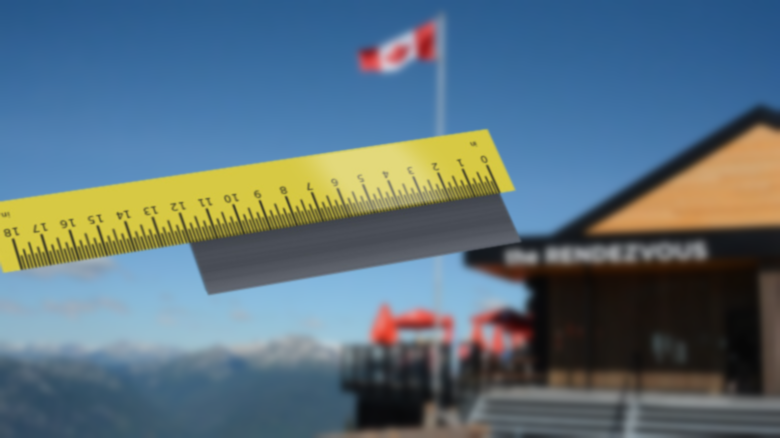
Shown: in 12
